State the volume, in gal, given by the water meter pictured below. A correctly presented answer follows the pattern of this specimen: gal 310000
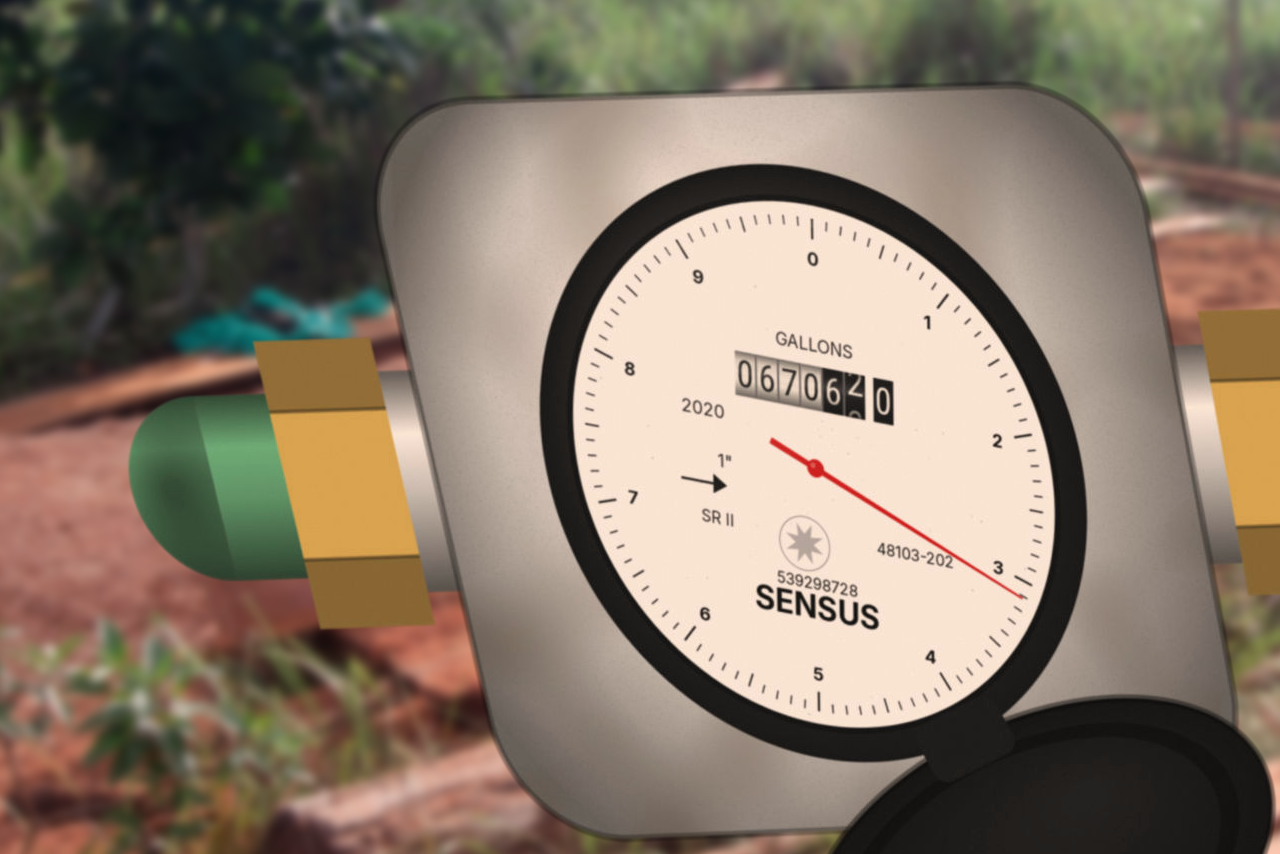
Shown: gal 670623.1
